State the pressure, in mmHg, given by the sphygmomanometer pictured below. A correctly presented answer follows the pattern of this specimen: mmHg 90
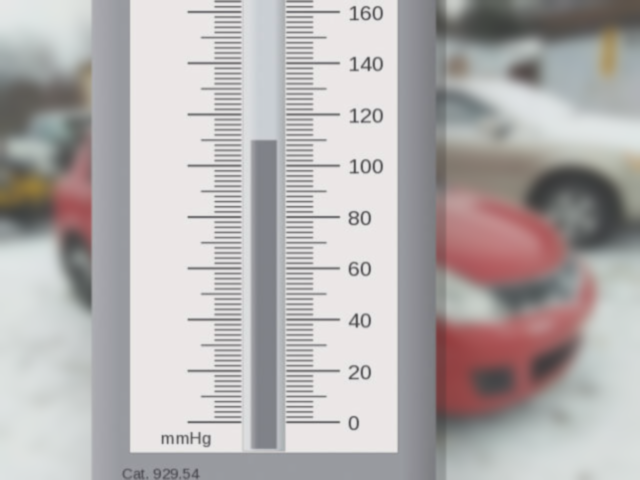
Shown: mmHg 110
